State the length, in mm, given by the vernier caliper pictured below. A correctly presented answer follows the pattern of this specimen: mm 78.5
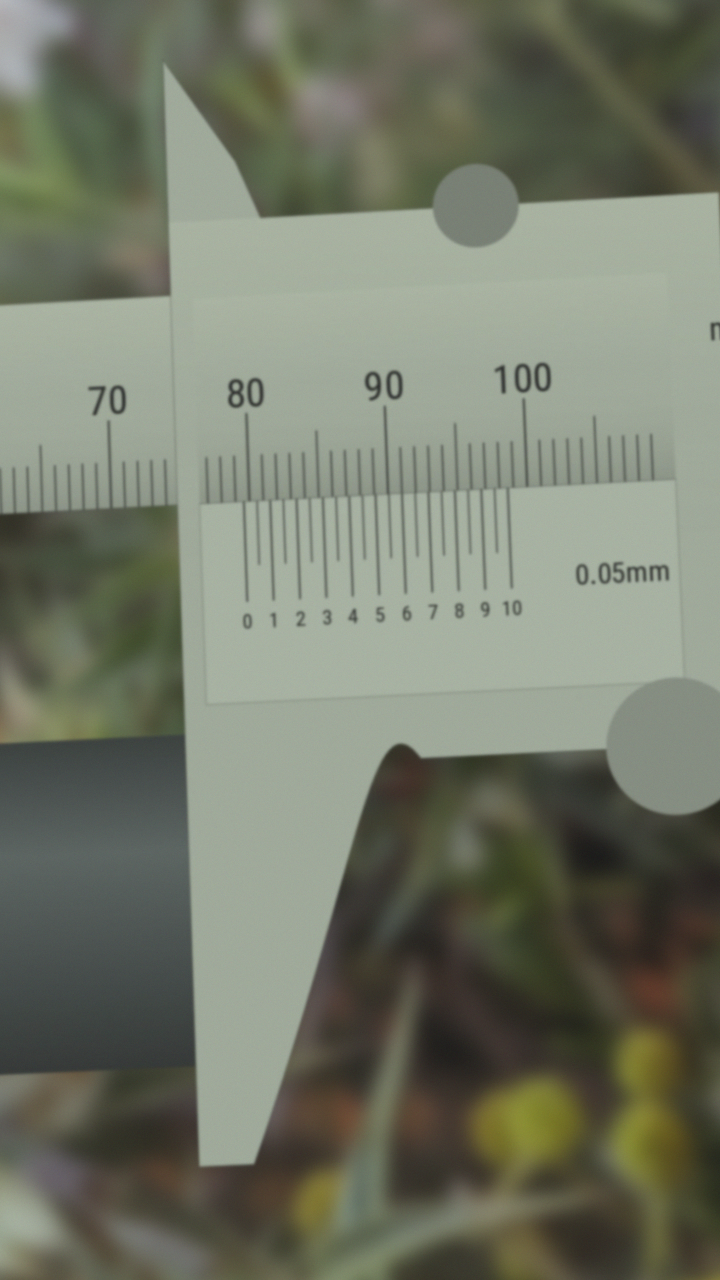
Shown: mm 79.6
